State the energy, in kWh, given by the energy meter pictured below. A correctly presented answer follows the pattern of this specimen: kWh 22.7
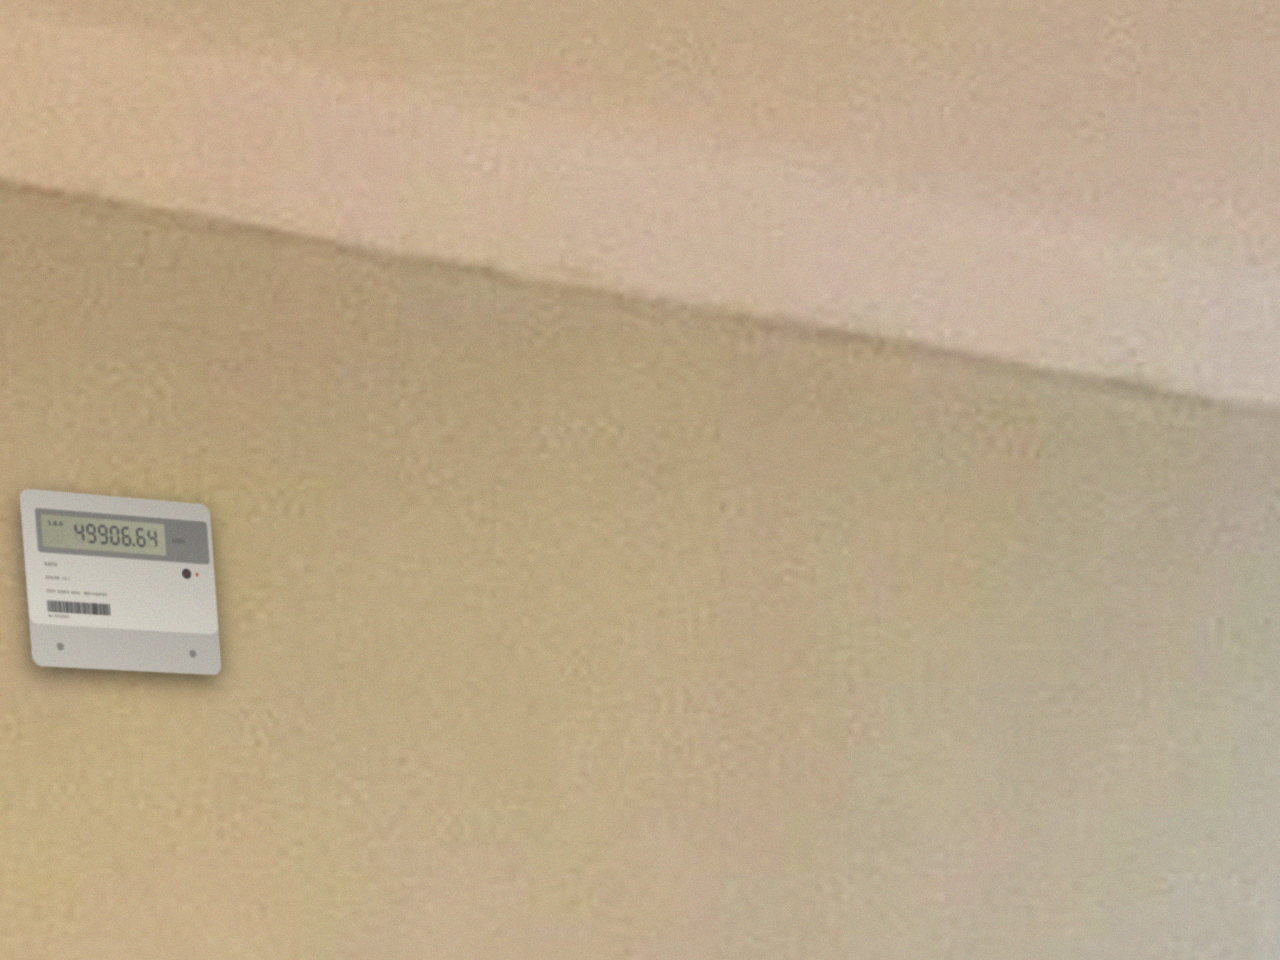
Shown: kWh 49906.64
